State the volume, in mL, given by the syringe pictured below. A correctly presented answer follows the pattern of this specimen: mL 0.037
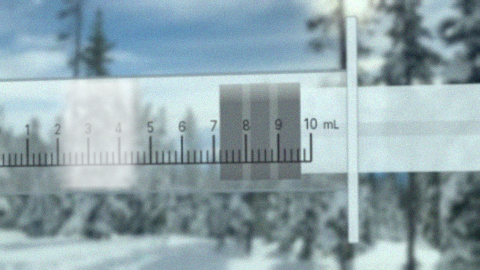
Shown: mL 7.2
